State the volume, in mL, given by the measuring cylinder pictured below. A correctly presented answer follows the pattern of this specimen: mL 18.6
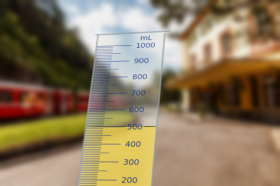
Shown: mL 500
